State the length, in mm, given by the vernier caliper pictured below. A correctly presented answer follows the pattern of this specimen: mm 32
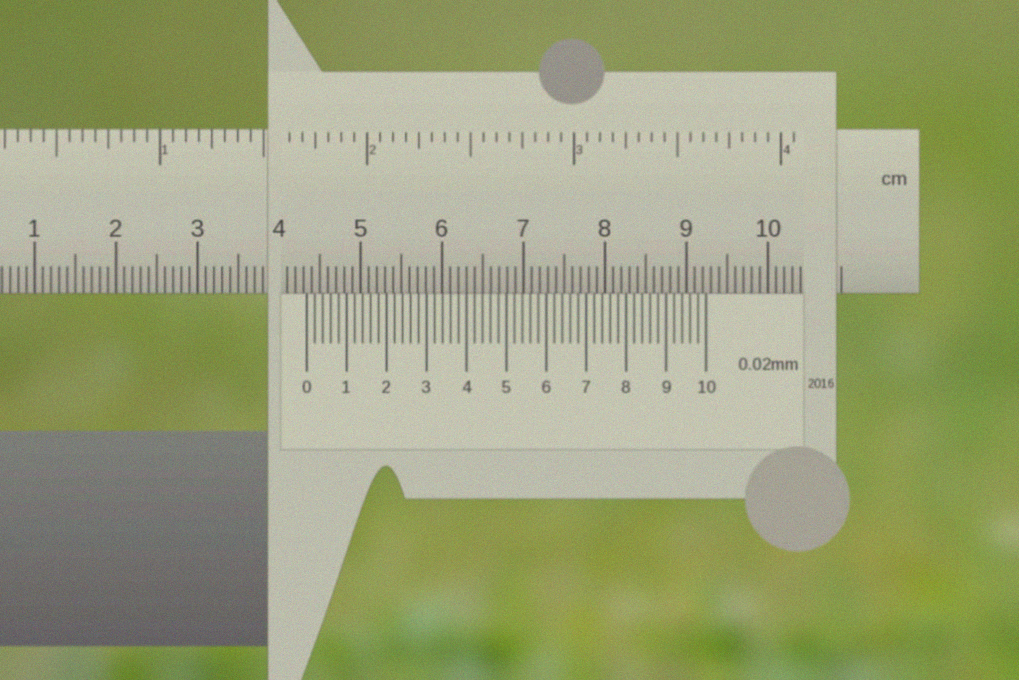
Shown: mm 43.4
